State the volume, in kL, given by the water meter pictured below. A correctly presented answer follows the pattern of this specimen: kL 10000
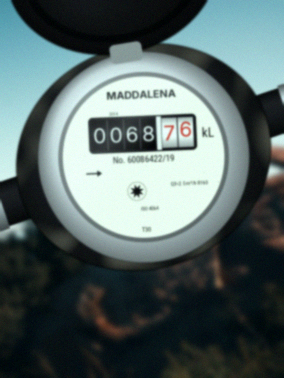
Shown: kL 68.76
